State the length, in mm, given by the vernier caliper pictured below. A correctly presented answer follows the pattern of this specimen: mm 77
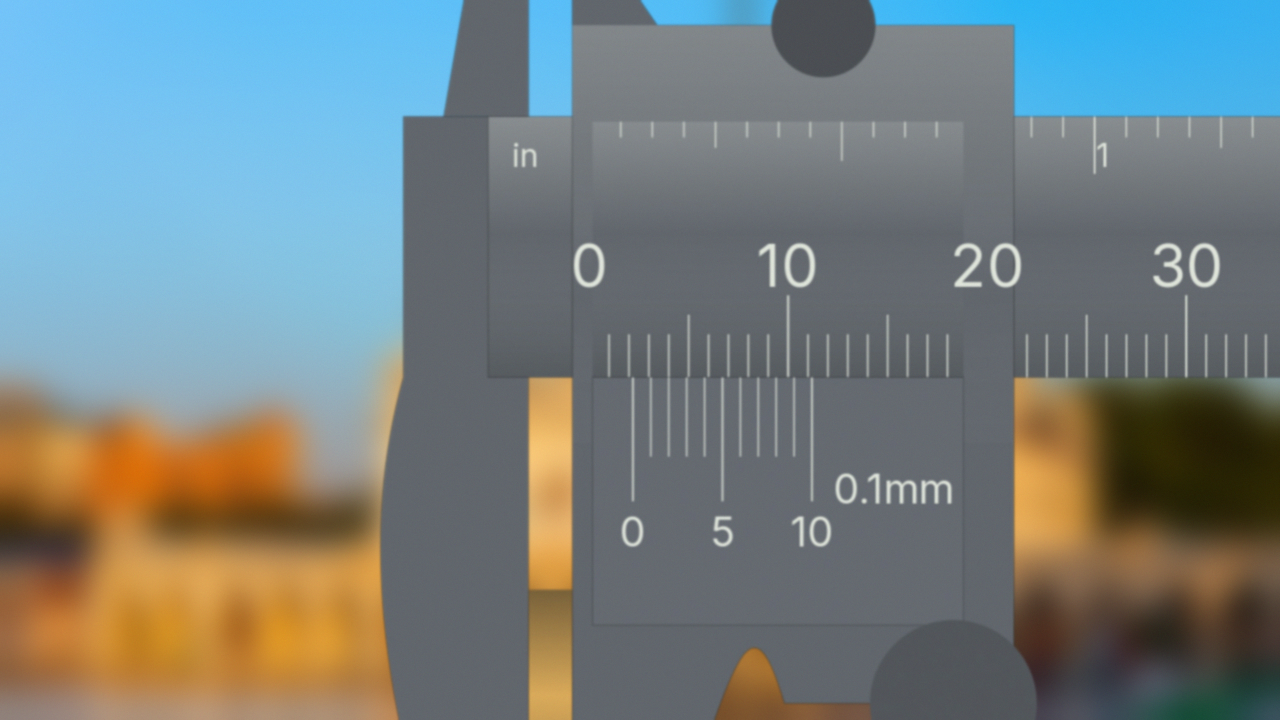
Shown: mm 2.2
